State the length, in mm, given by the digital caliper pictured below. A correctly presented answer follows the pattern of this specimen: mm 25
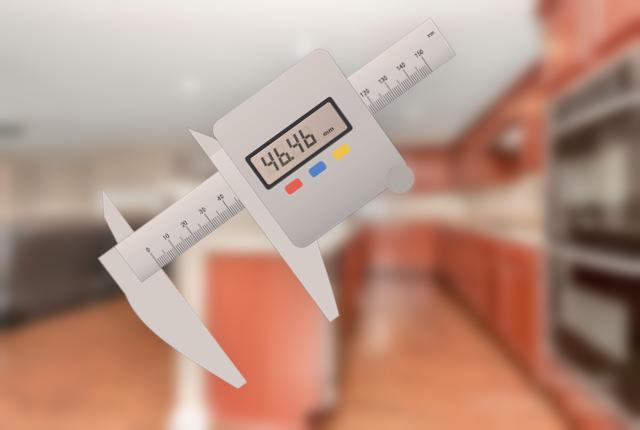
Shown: mm 46.46
